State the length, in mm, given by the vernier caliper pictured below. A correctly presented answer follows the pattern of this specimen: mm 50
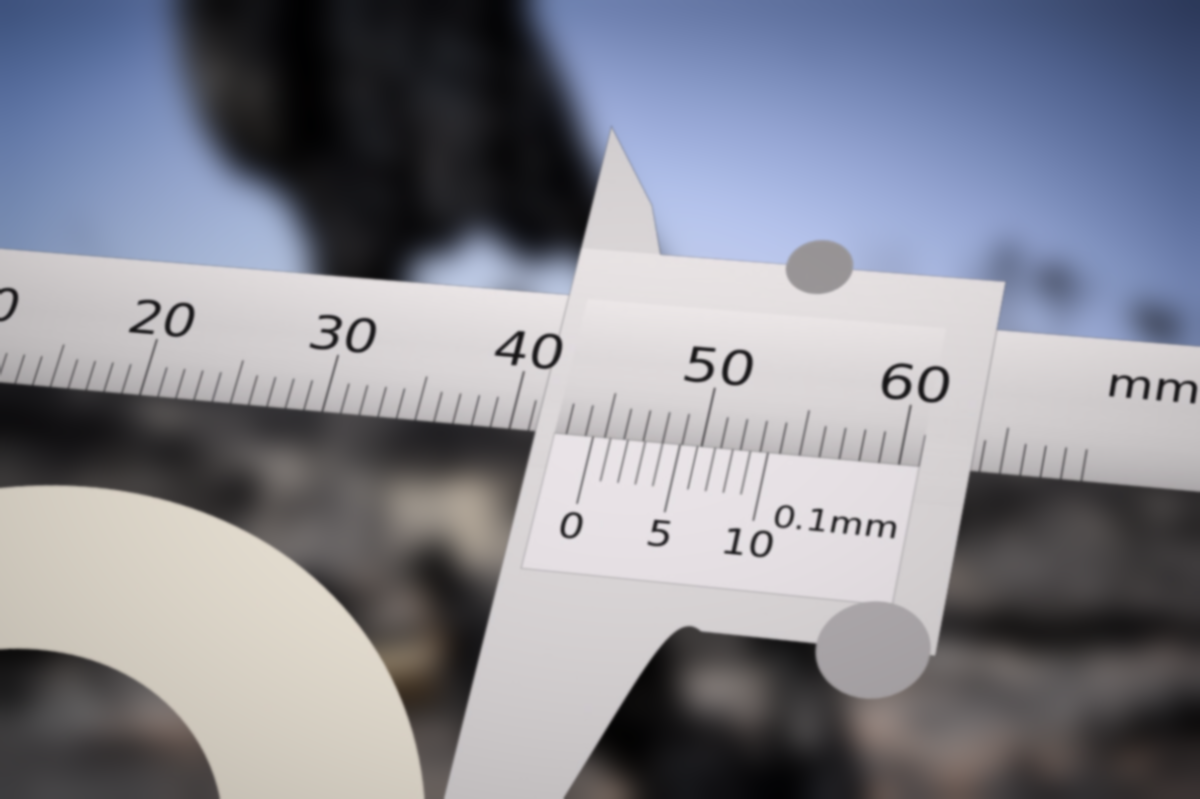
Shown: mm 44.4
